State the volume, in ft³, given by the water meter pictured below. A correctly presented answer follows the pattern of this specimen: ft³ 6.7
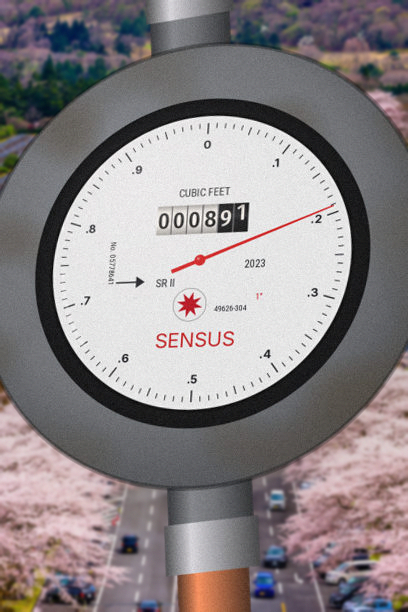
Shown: ft³ 891.19
